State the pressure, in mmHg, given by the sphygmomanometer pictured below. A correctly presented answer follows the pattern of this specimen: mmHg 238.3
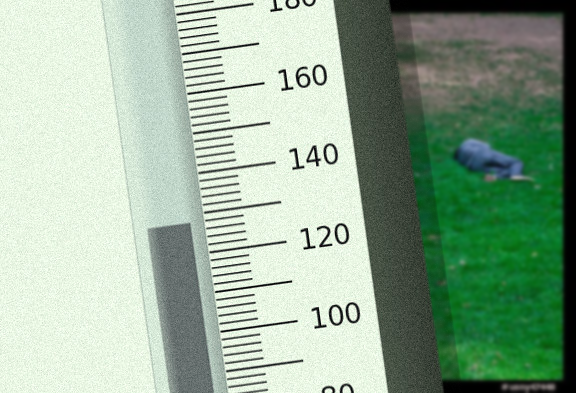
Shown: mmHg 128
